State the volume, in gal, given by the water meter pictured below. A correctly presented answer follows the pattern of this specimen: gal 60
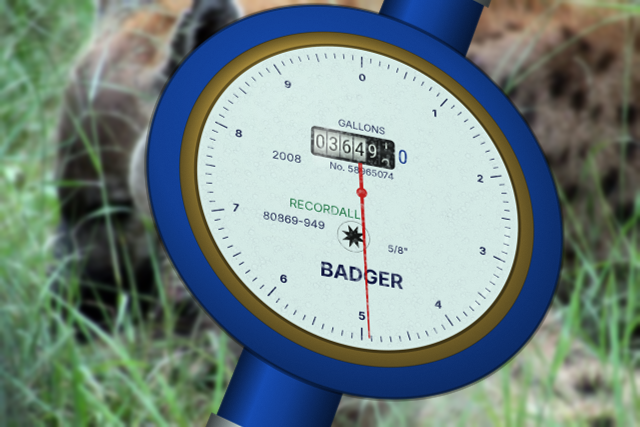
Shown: gal 364914.9
